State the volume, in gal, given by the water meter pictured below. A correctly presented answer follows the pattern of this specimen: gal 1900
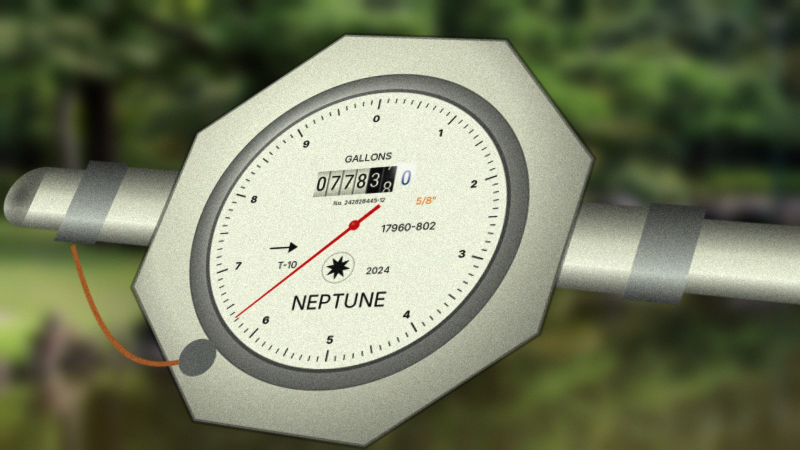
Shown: gal 778376.3
